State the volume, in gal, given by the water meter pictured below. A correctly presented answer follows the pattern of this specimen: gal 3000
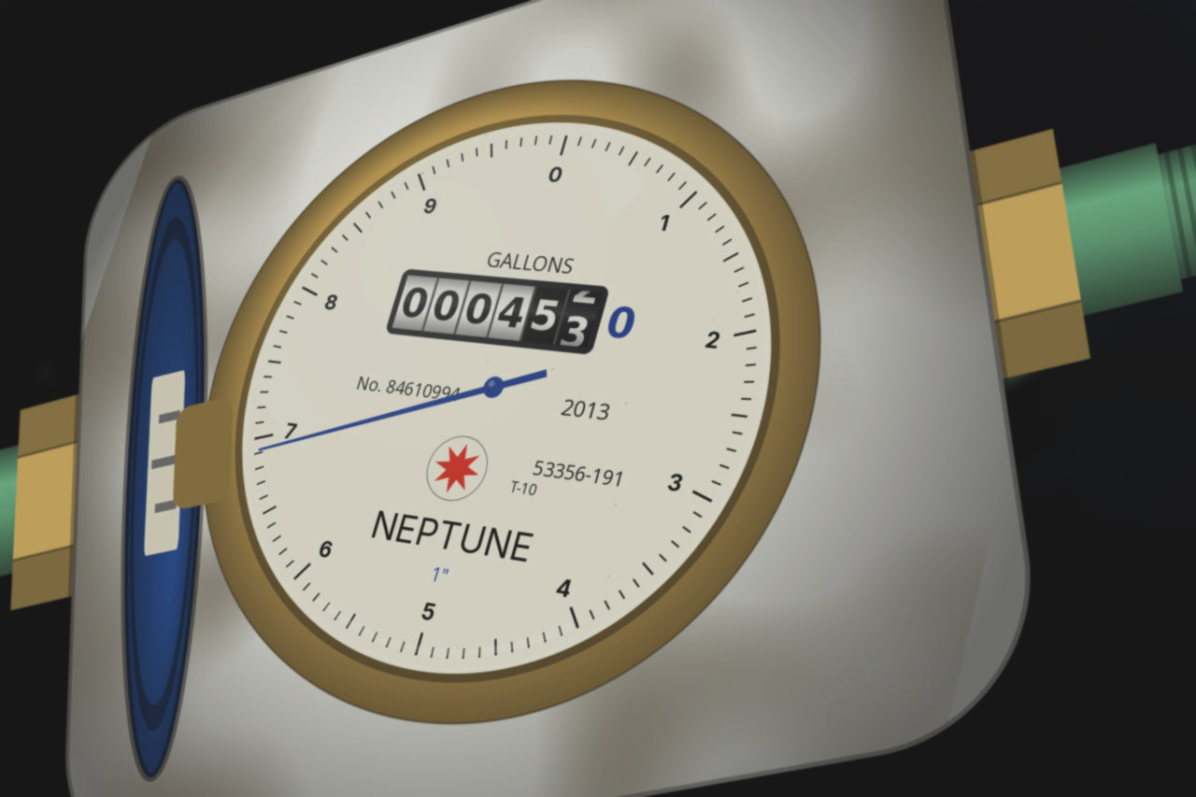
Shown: gal 4526.9
